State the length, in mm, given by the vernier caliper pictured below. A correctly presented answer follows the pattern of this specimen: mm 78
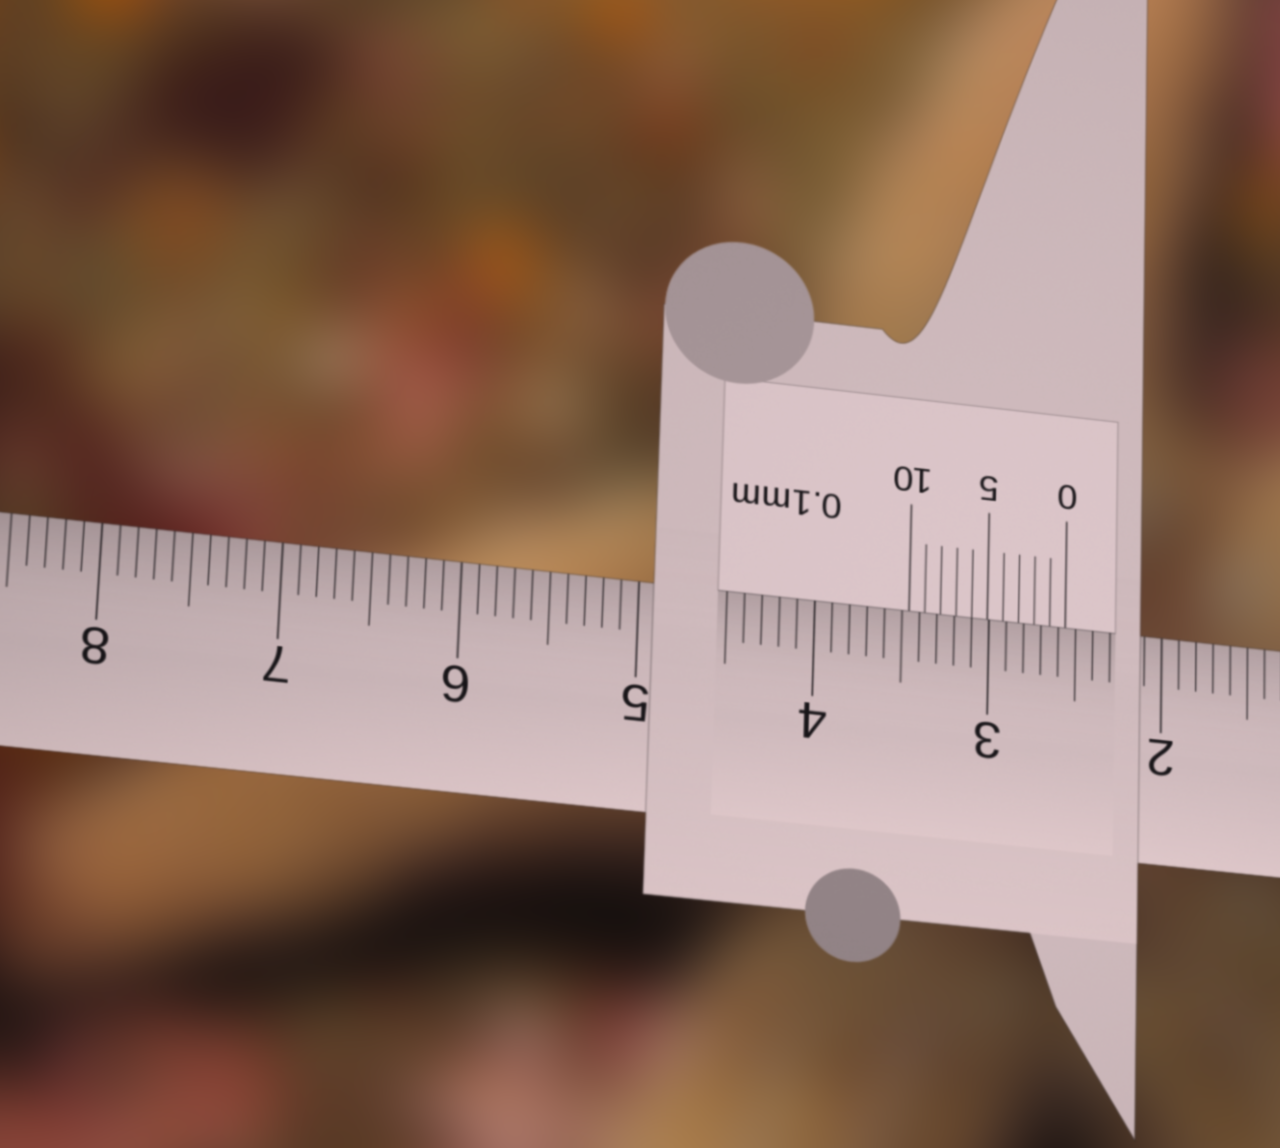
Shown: mm 25.6
